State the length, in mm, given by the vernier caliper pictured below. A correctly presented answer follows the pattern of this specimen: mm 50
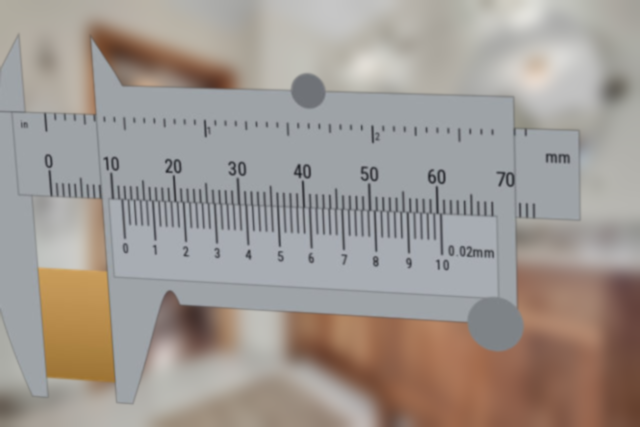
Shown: mm 11.5
